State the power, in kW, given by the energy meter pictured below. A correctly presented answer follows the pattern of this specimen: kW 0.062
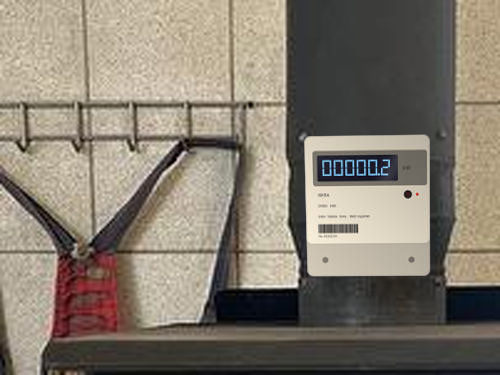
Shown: kW 0.2
